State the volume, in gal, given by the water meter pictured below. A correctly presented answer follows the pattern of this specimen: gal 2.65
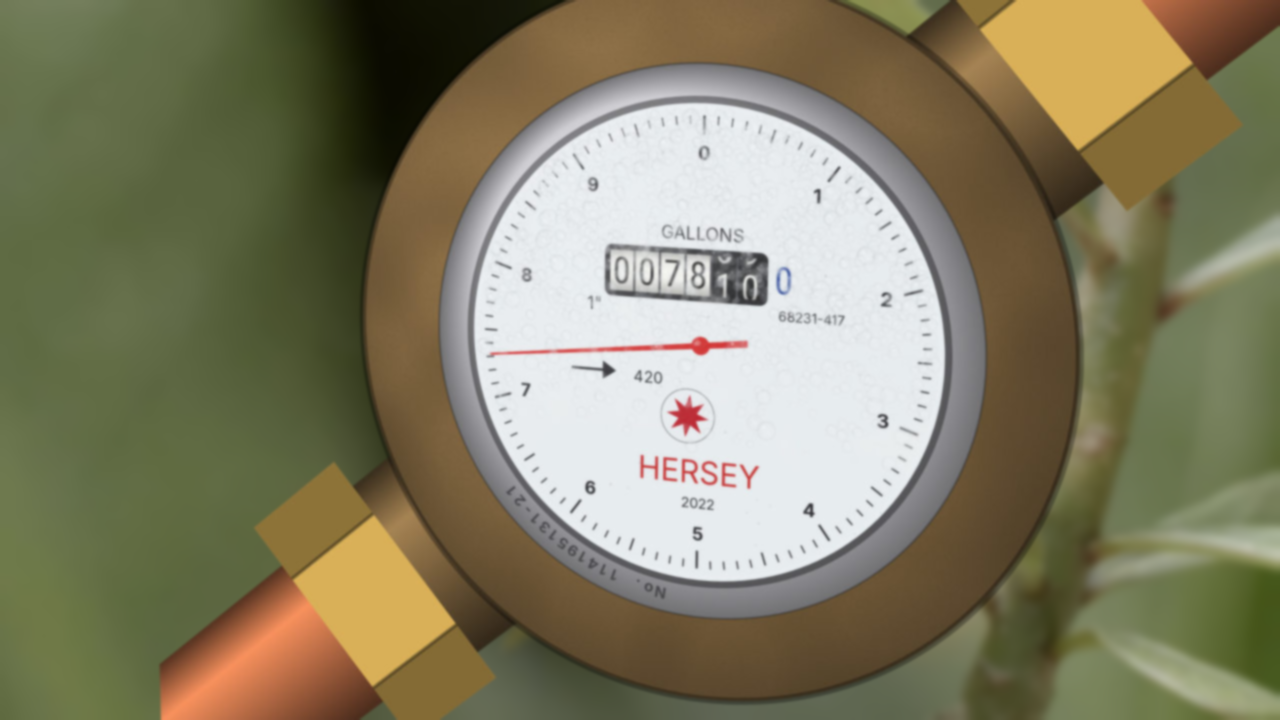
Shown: gal 78097.3
